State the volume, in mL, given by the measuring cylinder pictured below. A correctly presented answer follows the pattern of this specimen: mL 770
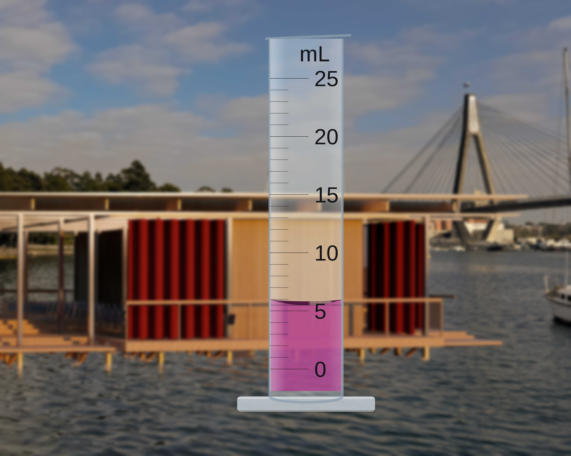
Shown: mL 5.5
